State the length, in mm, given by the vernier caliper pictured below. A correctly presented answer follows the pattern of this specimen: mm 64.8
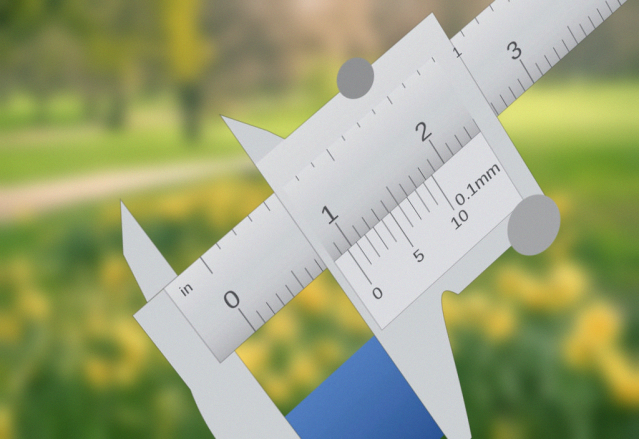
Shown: mm 9.6
